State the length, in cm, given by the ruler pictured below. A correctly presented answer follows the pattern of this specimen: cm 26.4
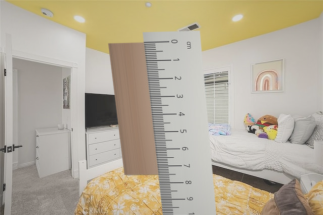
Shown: cm 7.5
